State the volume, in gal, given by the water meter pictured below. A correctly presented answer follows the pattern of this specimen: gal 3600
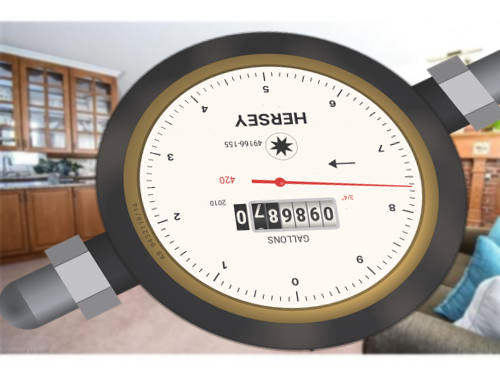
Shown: gal 986867.6
